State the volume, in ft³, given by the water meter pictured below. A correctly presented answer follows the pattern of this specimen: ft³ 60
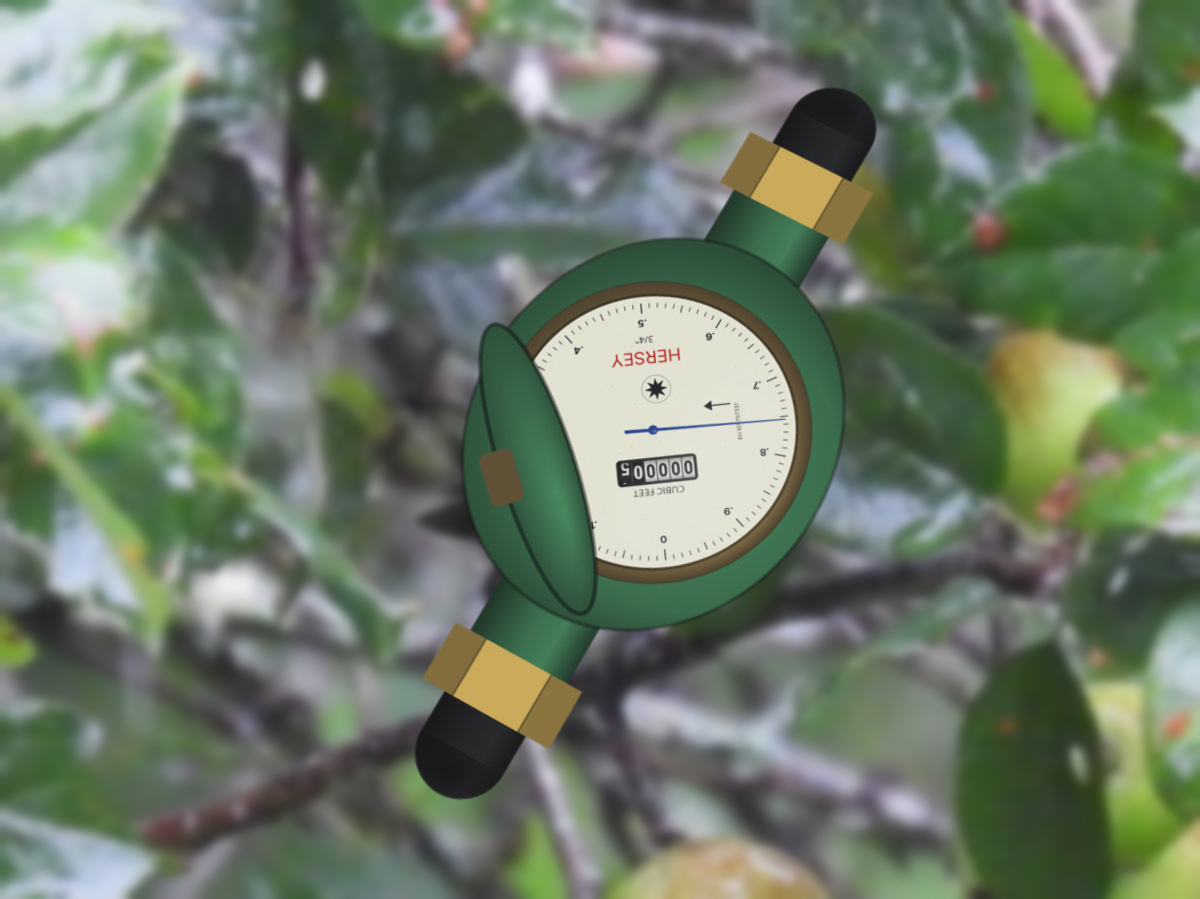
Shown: ft³ 4.75
